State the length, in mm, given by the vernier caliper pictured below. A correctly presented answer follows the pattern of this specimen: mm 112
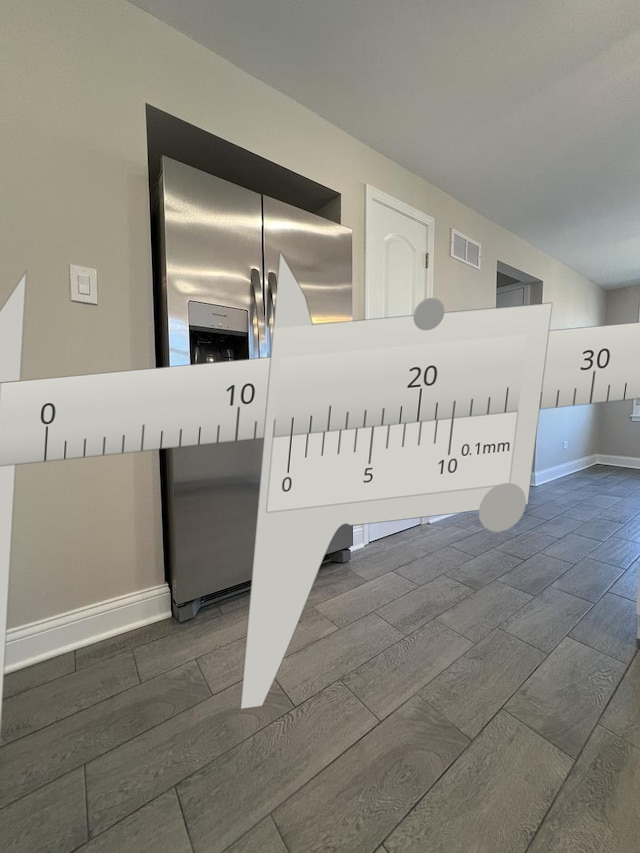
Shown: mm 13.0
